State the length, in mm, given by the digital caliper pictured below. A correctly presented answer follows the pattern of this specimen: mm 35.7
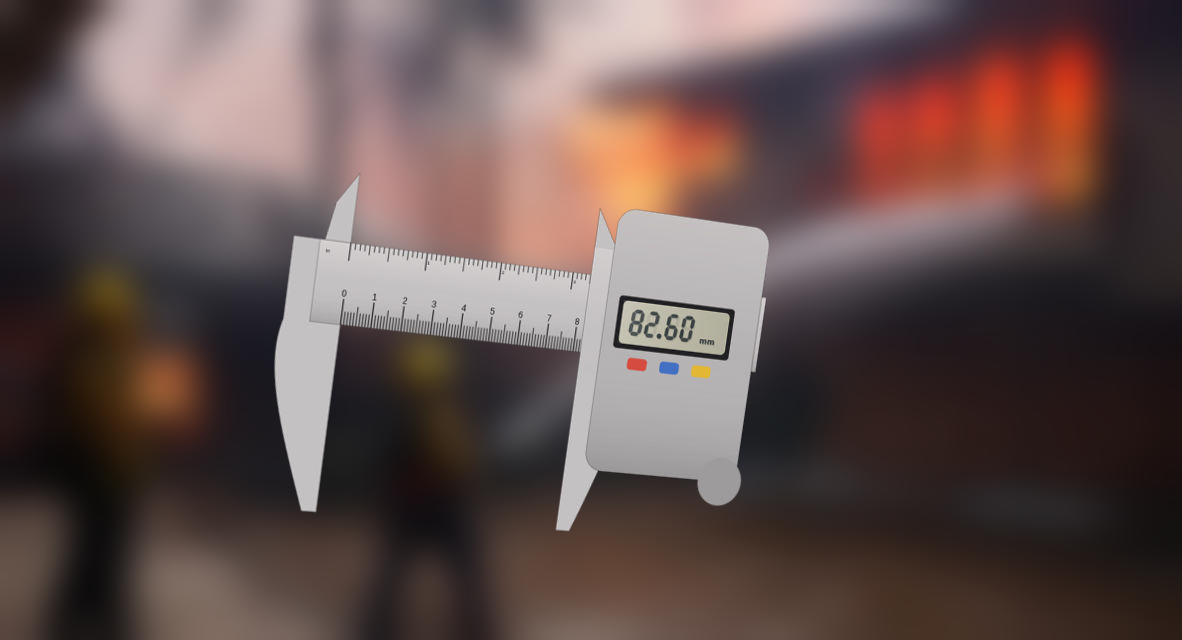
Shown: mm 82.60
